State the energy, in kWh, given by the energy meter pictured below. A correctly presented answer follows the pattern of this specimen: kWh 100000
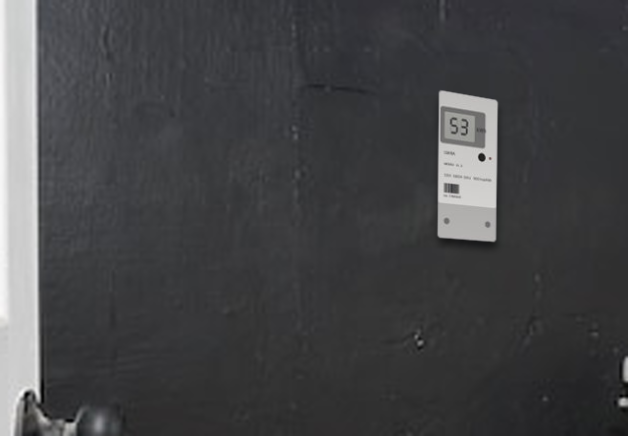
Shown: kWh 53
